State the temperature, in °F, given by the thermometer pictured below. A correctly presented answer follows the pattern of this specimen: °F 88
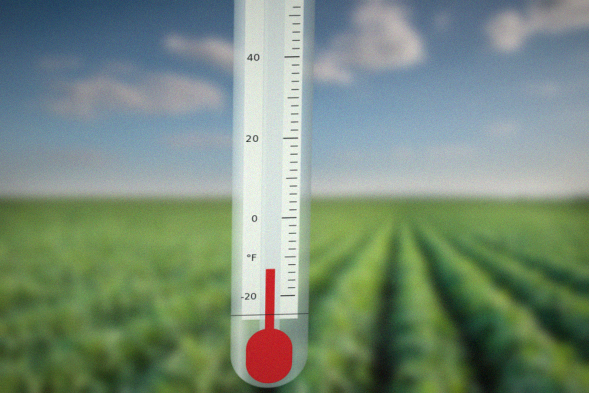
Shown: °F -13
